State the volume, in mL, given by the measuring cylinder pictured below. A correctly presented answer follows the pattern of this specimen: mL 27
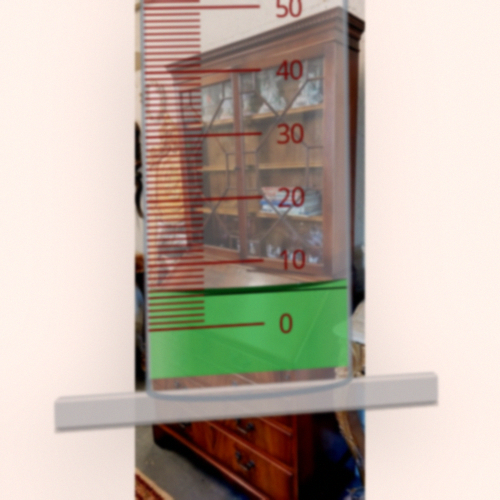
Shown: mL 5
